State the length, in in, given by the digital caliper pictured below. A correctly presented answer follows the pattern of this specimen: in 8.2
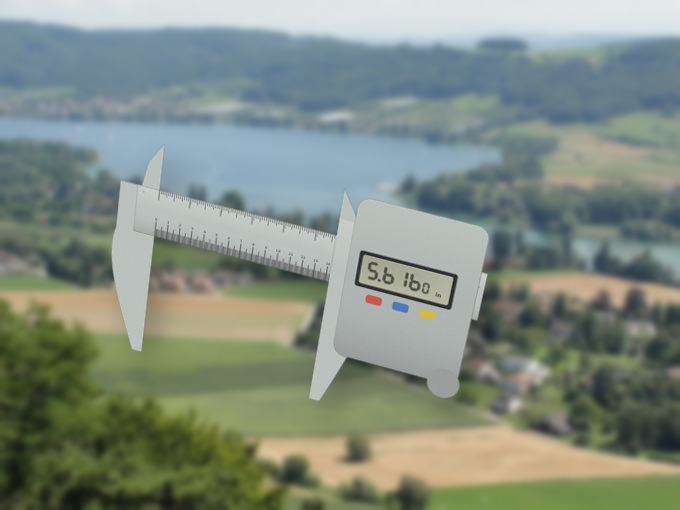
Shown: in 5.6160
